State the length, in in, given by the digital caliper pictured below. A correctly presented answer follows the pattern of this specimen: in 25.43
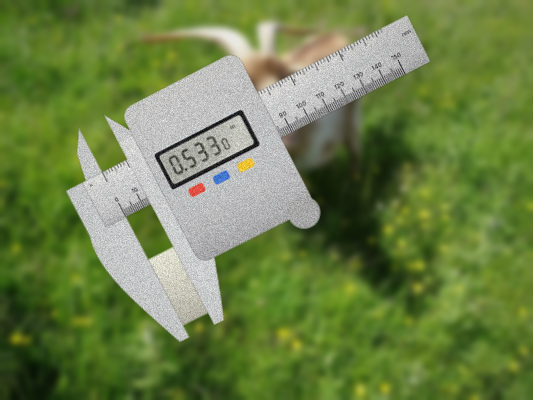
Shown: in 0.5330
